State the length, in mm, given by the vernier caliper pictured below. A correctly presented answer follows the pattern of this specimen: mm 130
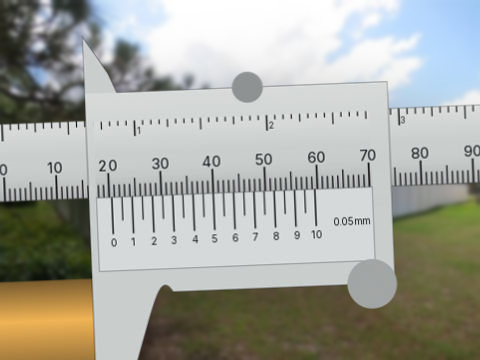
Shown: mm 20.5
